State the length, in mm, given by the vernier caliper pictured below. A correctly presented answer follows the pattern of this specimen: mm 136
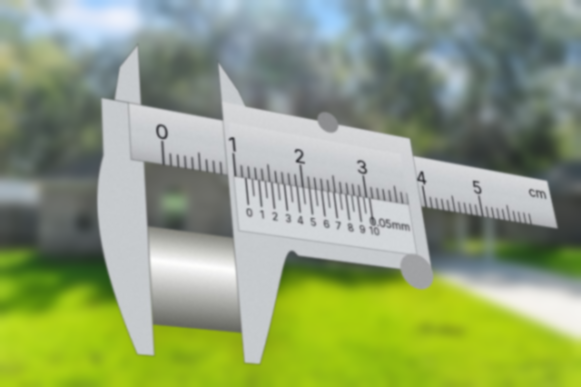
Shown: mm 11.5
